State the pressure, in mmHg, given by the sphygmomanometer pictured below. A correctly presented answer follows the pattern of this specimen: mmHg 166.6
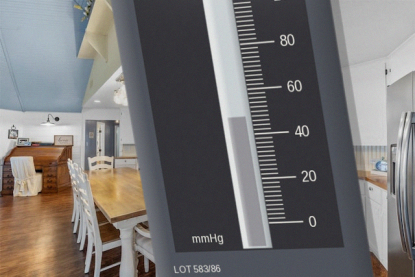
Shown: mmHg 48
